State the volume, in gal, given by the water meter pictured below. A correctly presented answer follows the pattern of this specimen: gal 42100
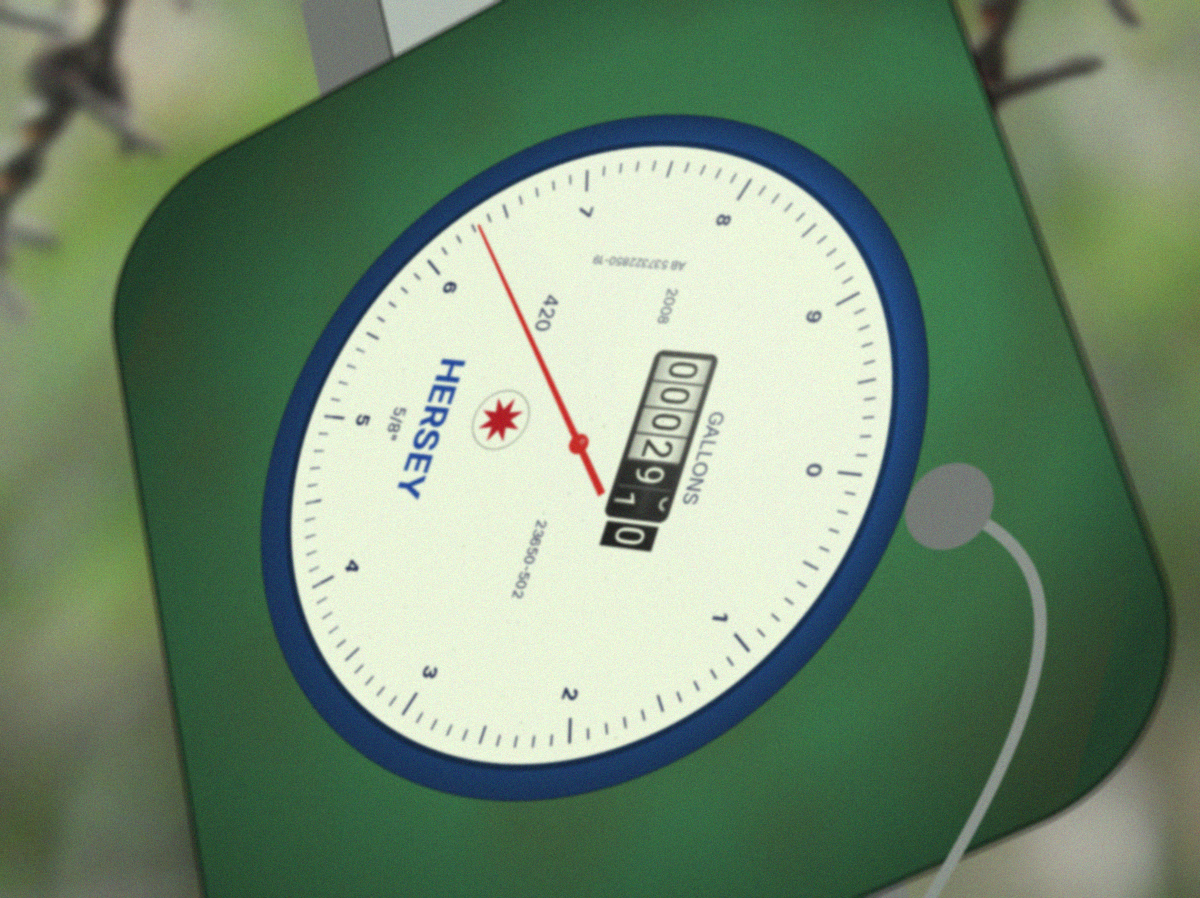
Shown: gal 2906.3
